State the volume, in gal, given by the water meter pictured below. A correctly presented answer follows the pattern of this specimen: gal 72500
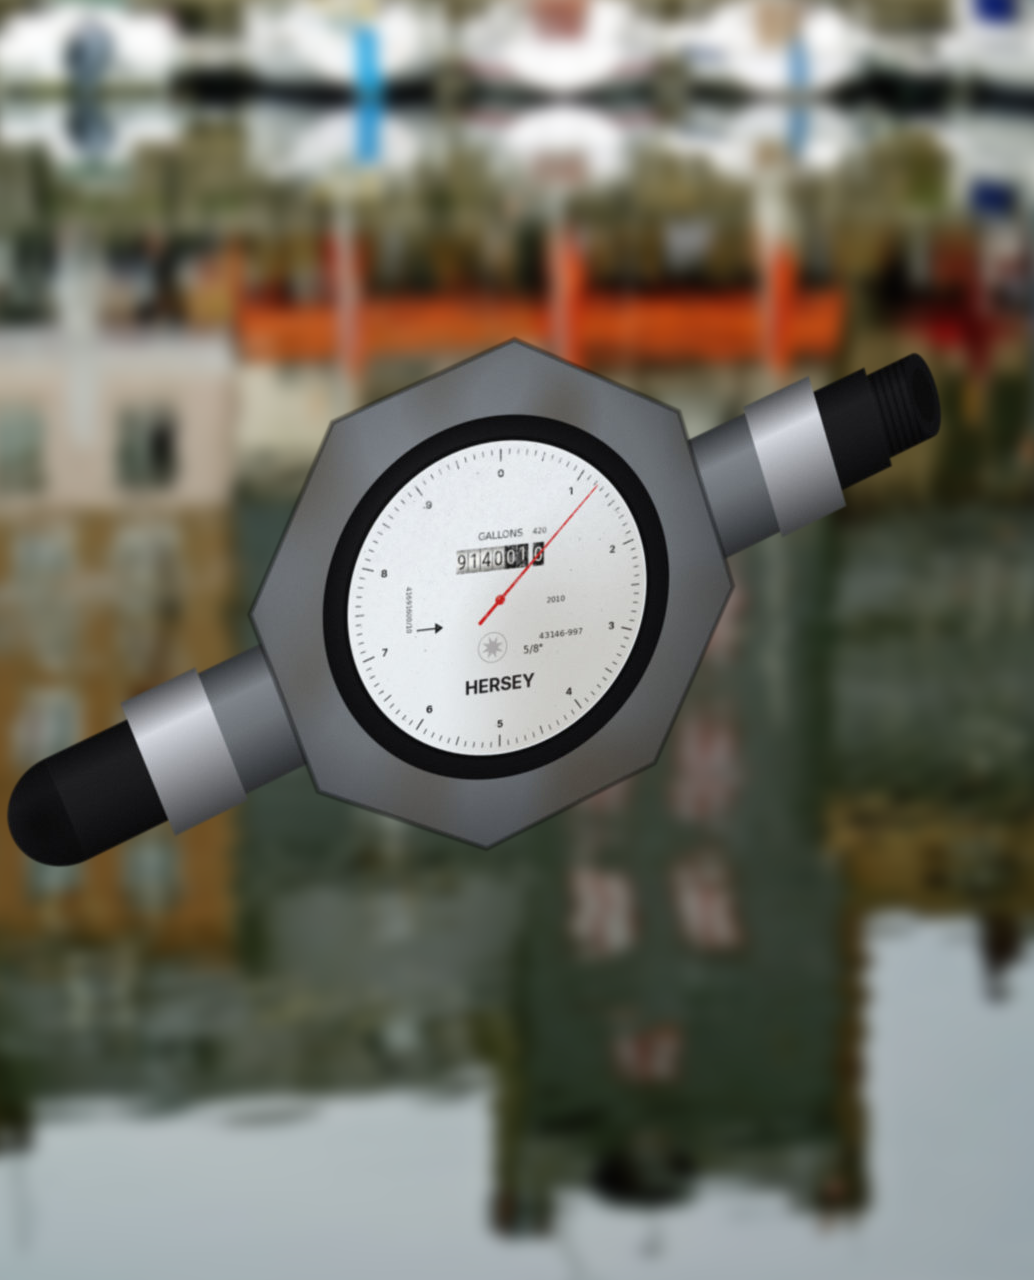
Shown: gal 9140011.2
